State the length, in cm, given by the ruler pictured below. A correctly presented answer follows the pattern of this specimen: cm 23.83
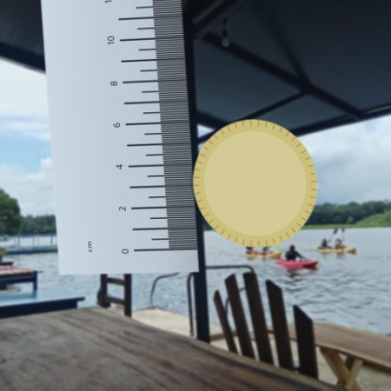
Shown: cm 6
